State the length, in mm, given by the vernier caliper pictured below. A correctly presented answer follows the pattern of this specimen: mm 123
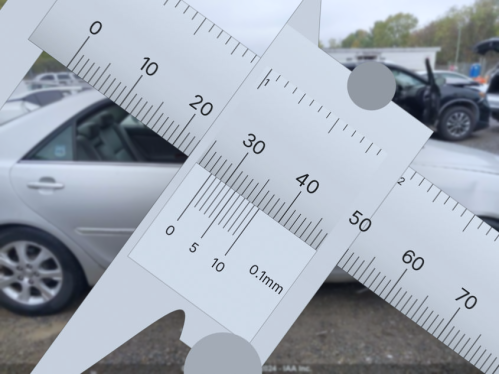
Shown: mm 27.4
